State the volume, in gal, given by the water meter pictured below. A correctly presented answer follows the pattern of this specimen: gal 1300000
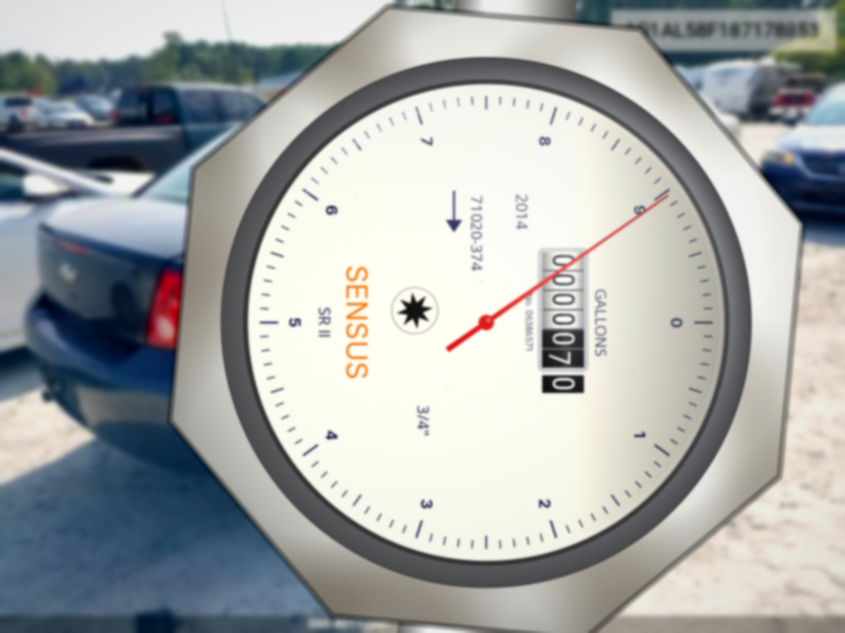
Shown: gal 69.0
